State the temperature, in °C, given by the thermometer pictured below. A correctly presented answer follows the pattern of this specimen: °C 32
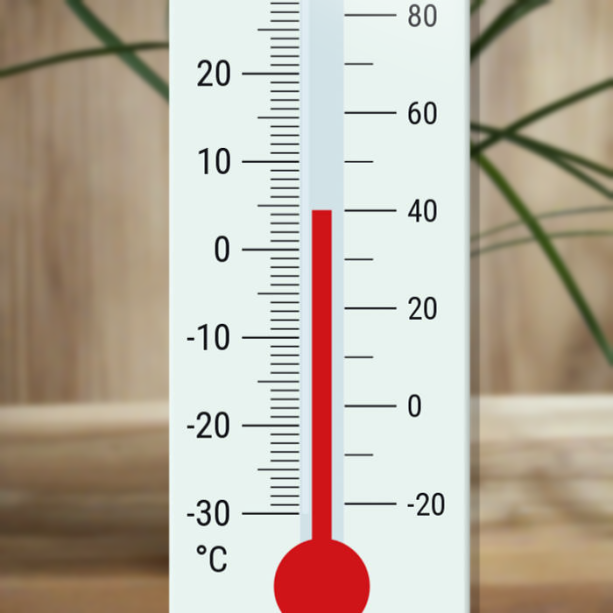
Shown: °C 4.5
